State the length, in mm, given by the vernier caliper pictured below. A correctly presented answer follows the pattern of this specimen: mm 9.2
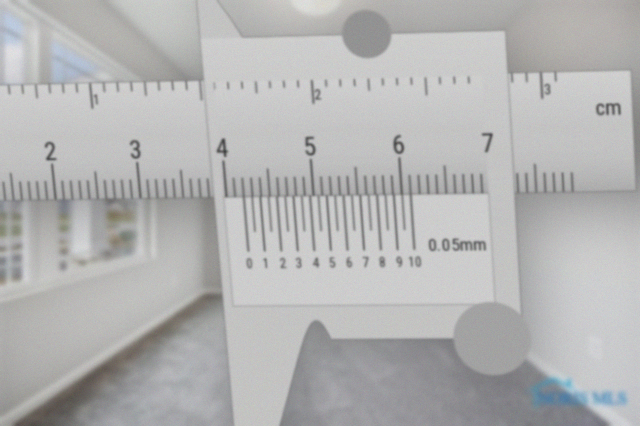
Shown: mm 42.0
